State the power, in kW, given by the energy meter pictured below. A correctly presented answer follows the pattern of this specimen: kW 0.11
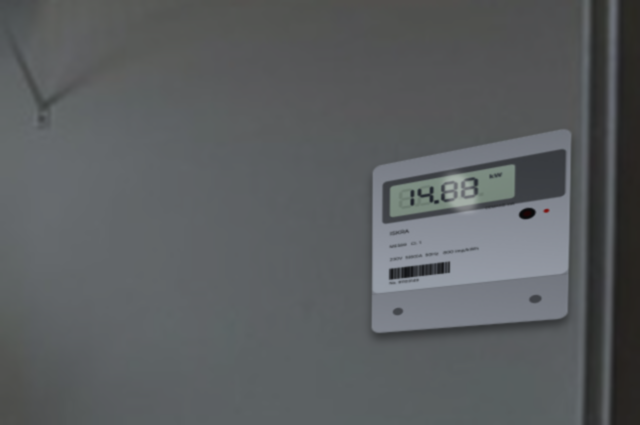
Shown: kW 14.88
